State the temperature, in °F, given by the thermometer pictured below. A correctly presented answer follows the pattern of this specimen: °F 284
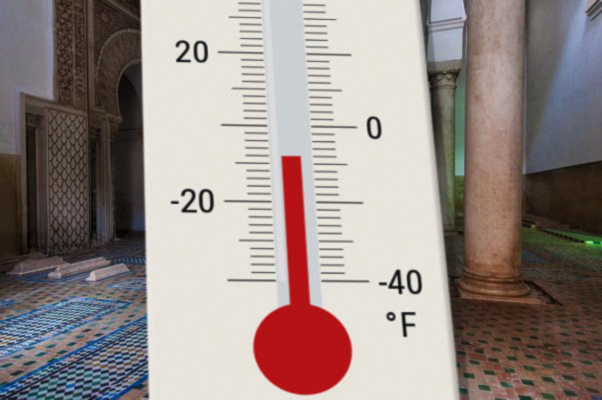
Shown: °F -8
